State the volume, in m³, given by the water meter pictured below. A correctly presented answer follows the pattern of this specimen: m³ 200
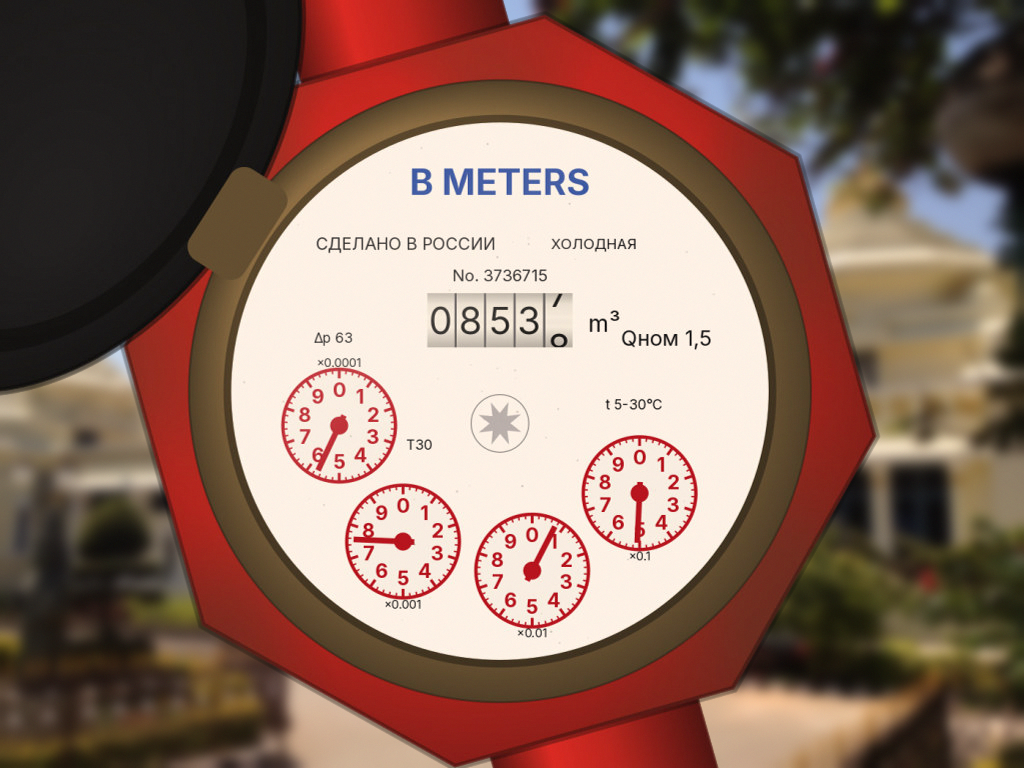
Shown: m³ 8537.5075
